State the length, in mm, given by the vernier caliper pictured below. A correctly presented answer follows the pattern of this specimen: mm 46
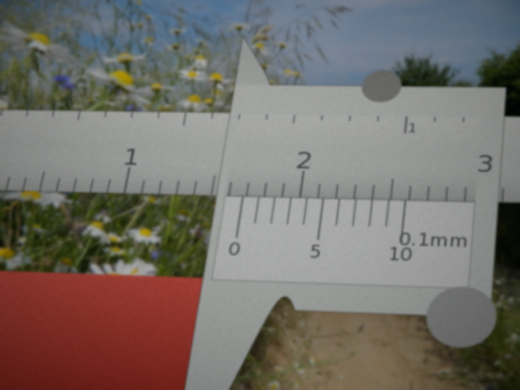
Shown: mm 16.8
